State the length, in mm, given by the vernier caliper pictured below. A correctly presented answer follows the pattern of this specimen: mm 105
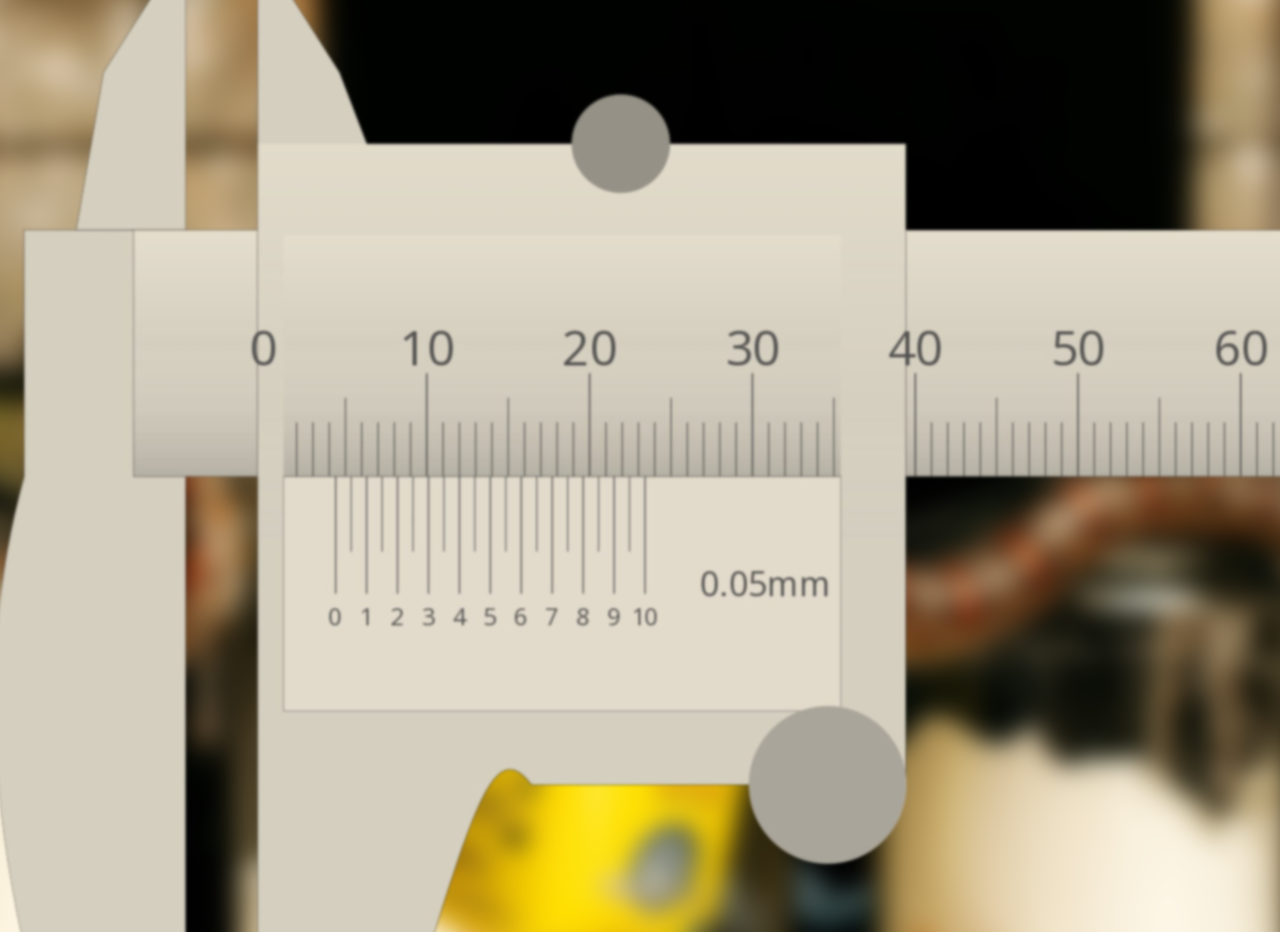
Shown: mm 4.4
